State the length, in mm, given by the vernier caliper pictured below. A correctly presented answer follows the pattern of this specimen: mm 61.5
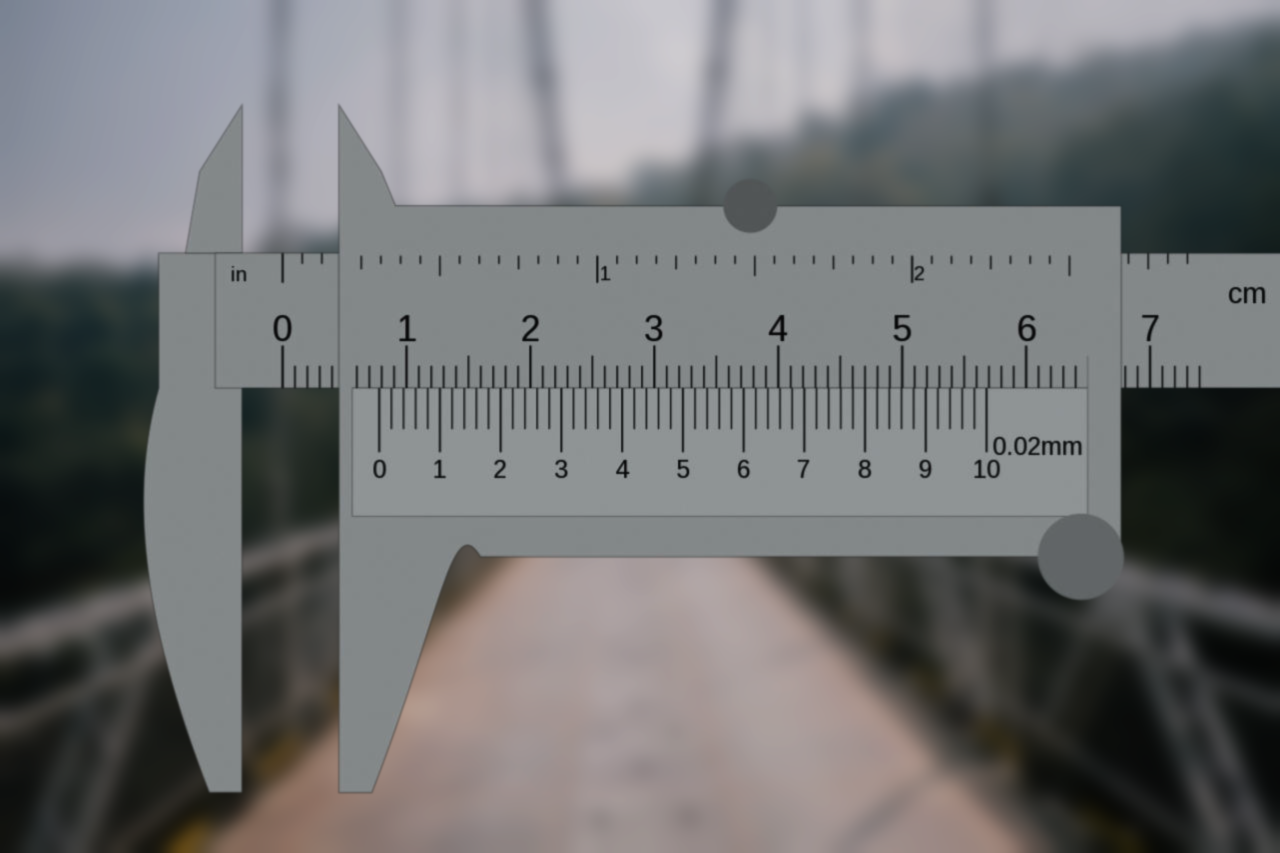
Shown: mm 7.8
